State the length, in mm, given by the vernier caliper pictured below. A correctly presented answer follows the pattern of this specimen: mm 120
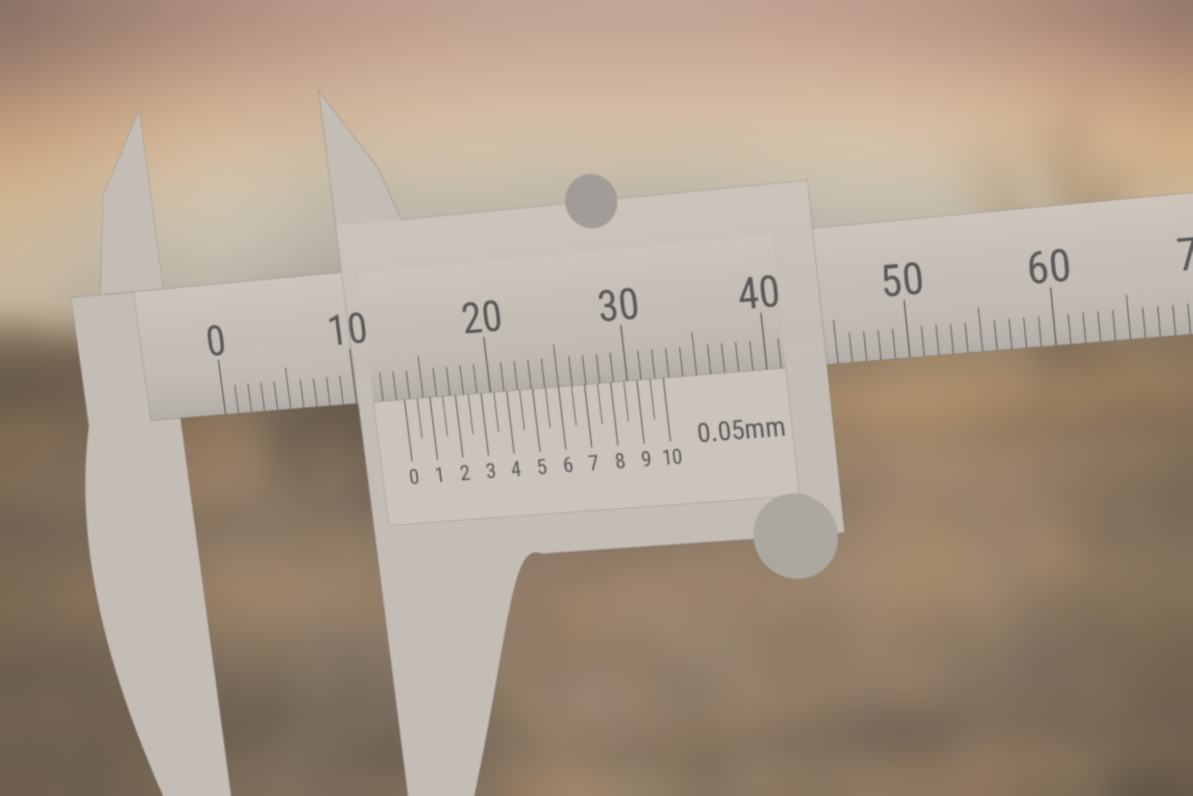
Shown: mm 13.6
